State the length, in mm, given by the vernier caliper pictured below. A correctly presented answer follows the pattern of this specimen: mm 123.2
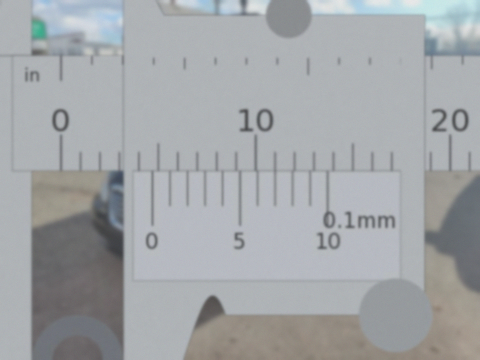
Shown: mm 4.7
